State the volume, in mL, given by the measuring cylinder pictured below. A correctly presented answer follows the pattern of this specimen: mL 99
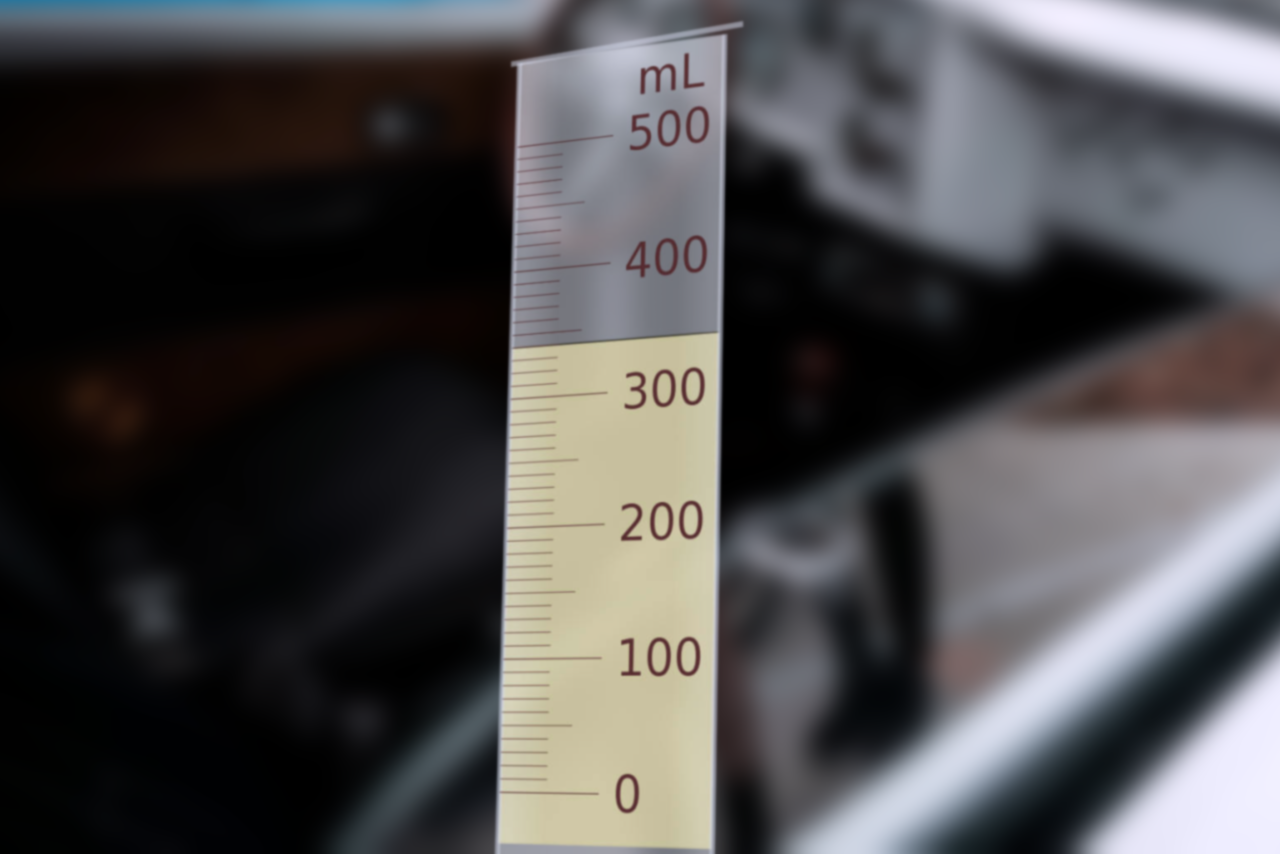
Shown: mL 340
